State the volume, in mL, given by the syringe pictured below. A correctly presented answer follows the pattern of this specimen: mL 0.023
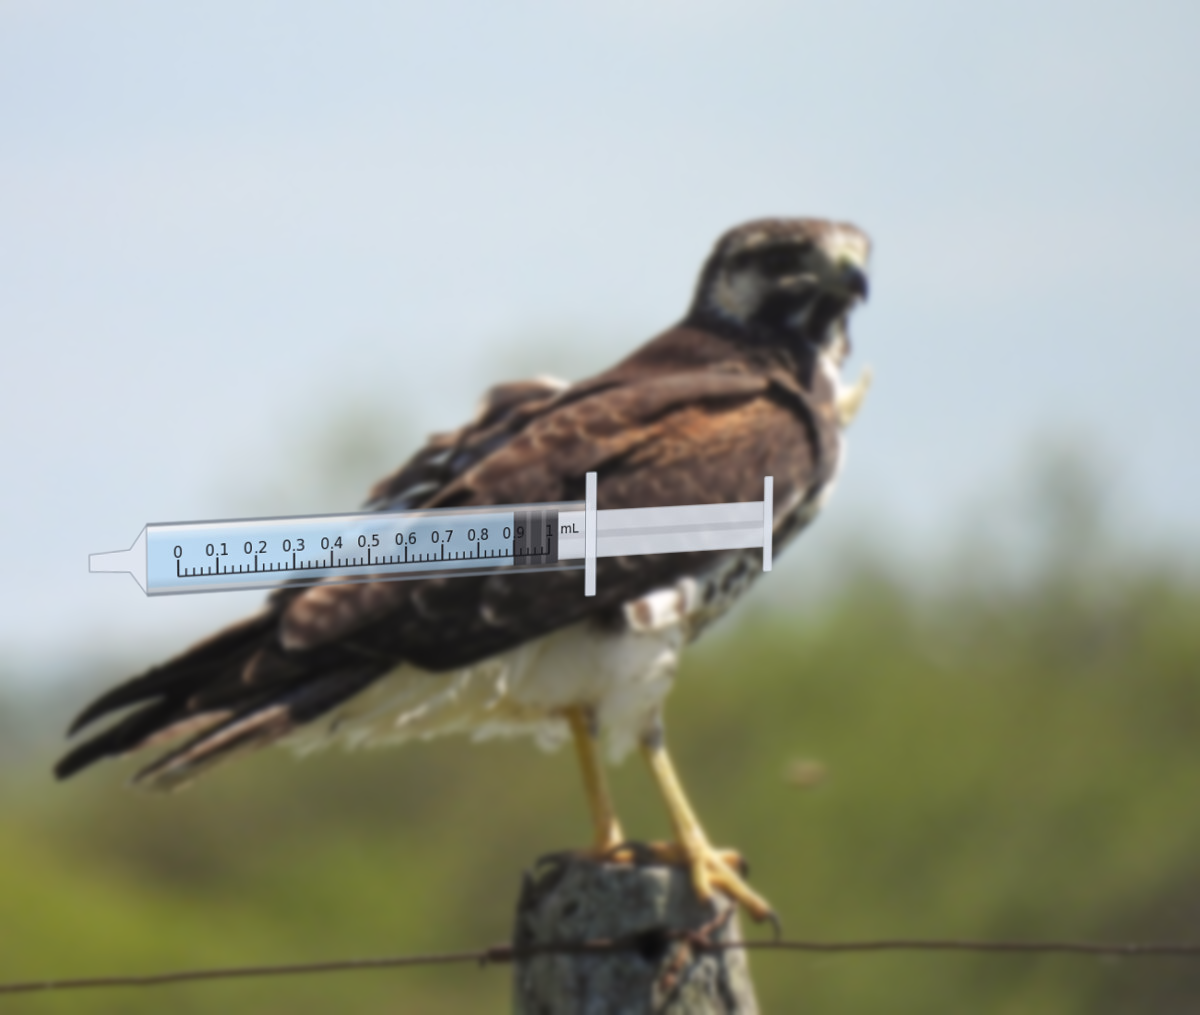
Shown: mL 0.9
